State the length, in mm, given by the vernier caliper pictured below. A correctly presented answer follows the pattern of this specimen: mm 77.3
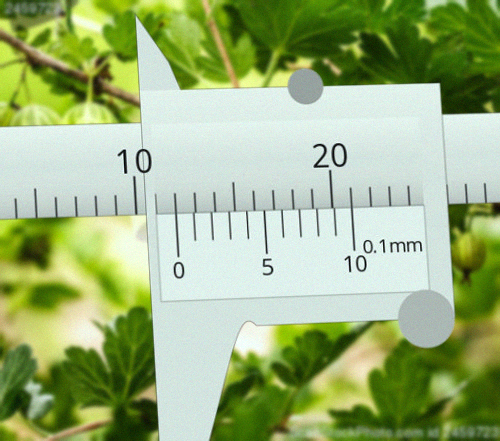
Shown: mm 12.0
